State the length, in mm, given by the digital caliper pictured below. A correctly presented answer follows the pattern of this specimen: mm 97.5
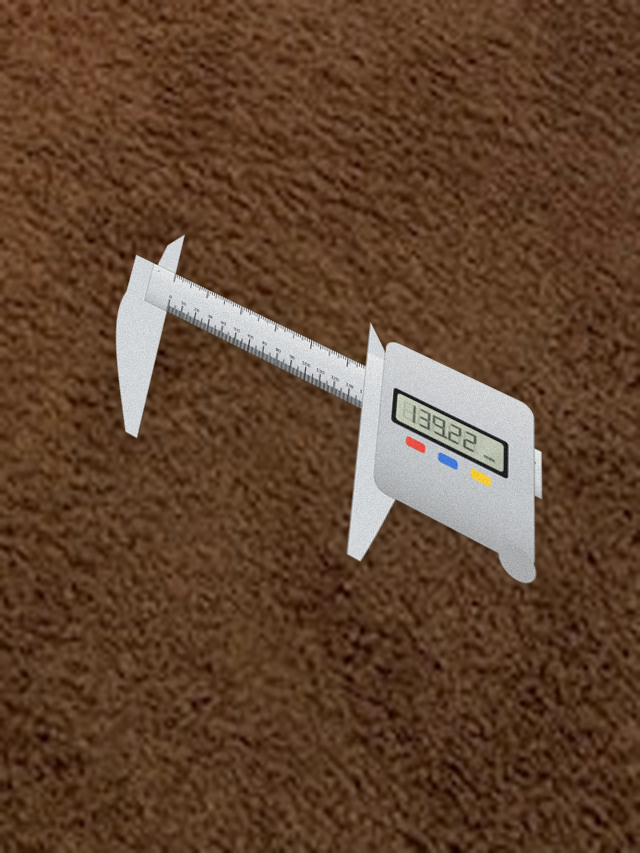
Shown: mm 139.22
